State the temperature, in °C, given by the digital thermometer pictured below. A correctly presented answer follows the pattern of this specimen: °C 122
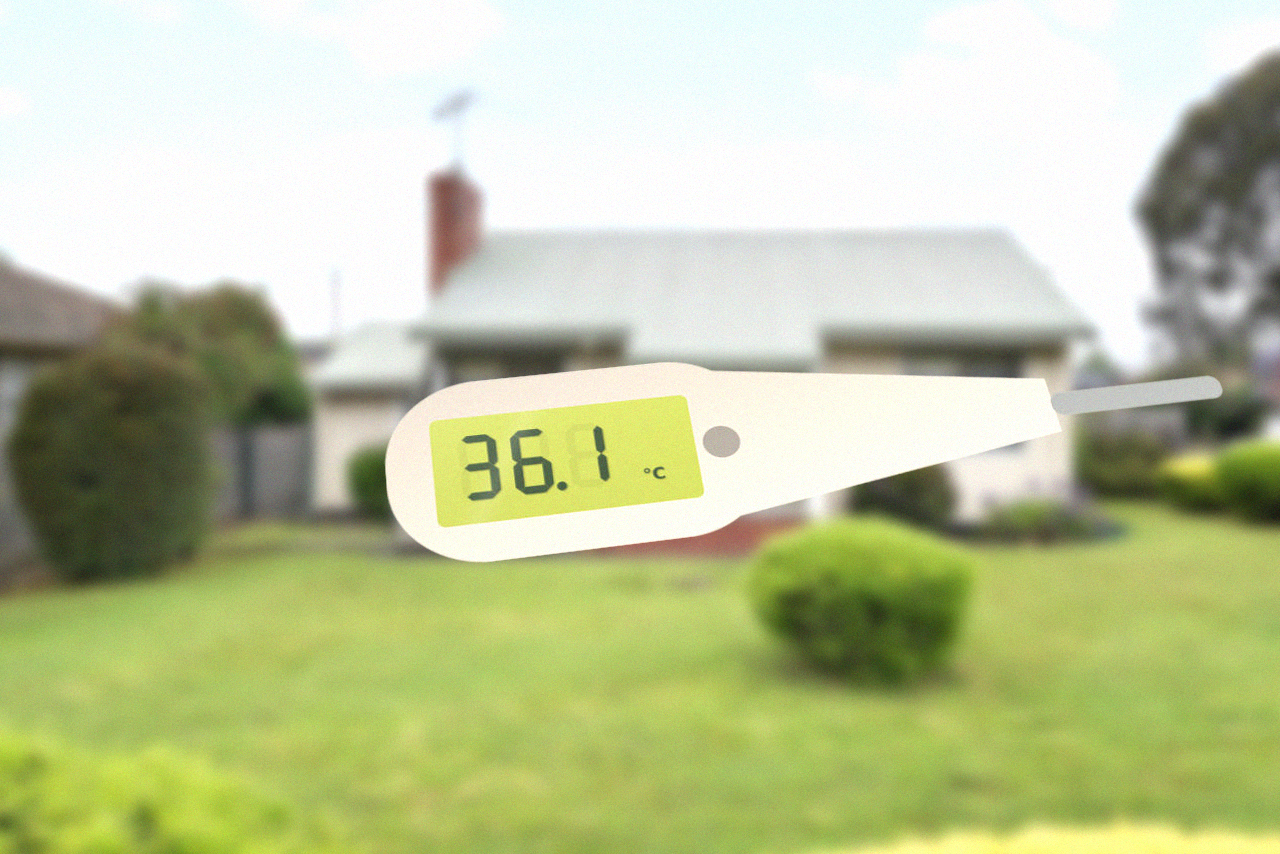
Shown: °C 36.1
